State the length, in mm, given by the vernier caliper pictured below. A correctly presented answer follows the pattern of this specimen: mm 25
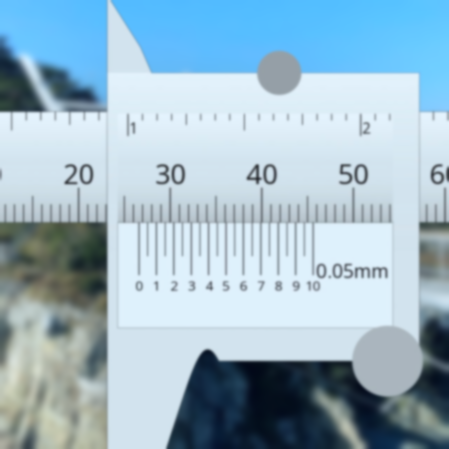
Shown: mm 26.6
